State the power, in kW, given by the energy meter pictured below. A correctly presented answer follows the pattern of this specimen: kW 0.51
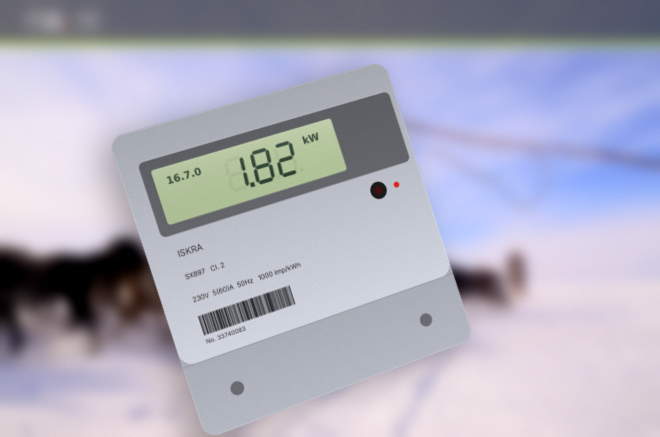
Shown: kW 1.82
